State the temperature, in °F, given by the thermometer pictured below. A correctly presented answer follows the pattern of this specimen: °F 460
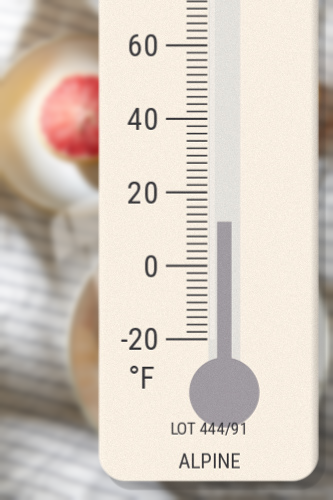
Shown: °F 12
